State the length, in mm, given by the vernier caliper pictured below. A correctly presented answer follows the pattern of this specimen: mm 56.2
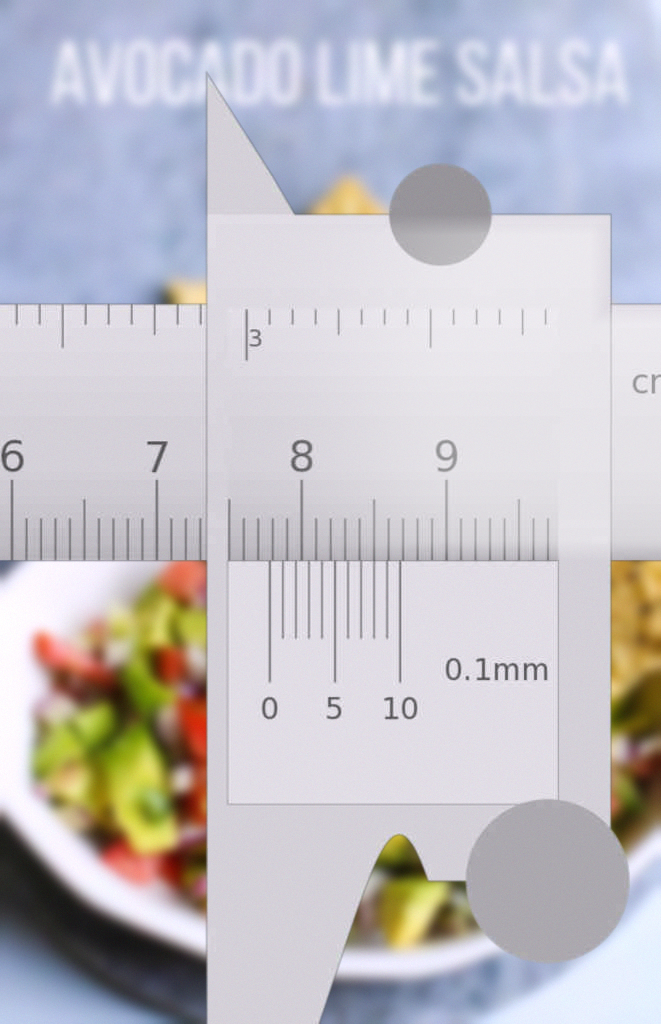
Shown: mm 77.8
